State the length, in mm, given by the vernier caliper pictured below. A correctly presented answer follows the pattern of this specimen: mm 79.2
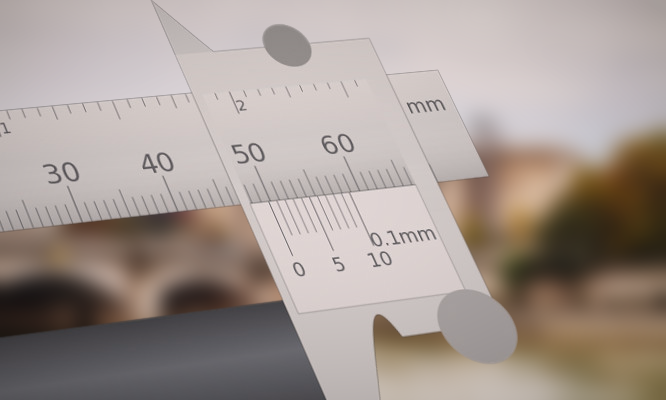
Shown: mm 49.8
